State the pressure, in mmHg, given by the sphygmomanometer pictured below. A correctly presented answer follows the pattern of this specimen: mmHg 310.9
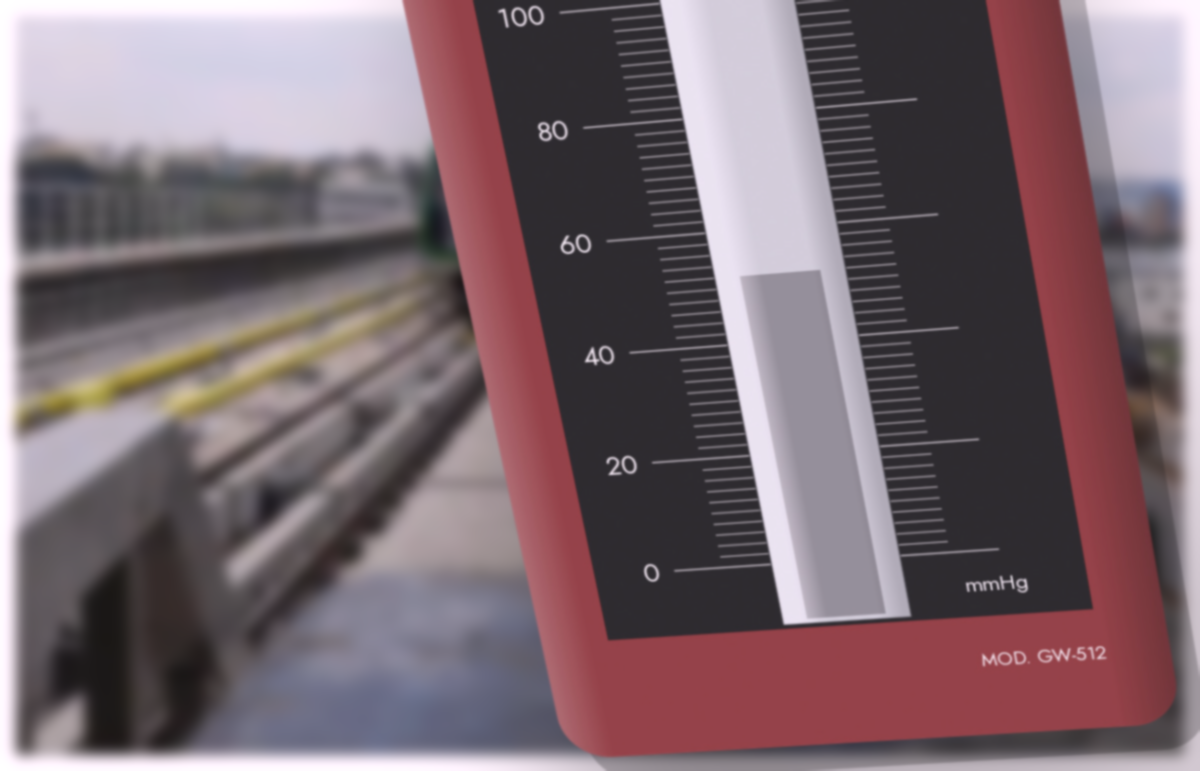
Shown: mmHg 52
